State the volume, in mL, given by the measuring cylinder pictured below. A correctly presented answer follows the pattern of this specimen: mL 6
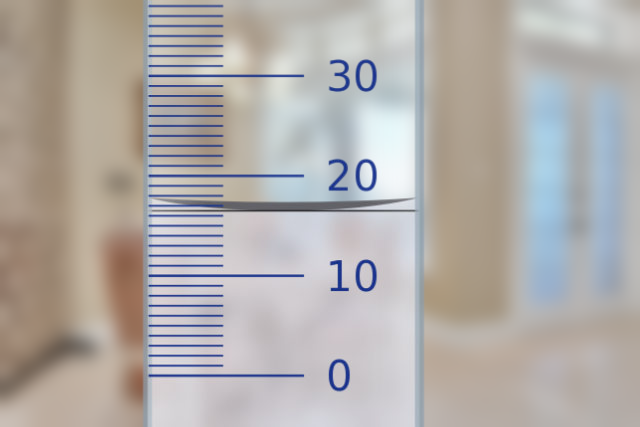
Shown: mL 16.5
